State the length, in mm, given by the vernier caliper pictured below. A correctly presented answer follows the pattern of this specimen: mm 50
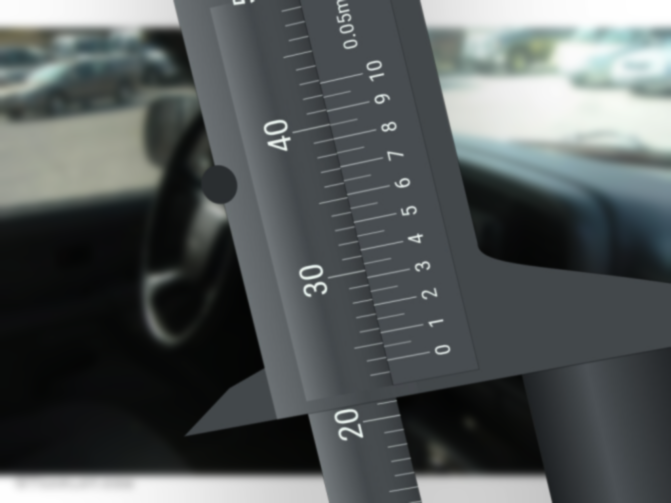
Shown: mm 23.8
